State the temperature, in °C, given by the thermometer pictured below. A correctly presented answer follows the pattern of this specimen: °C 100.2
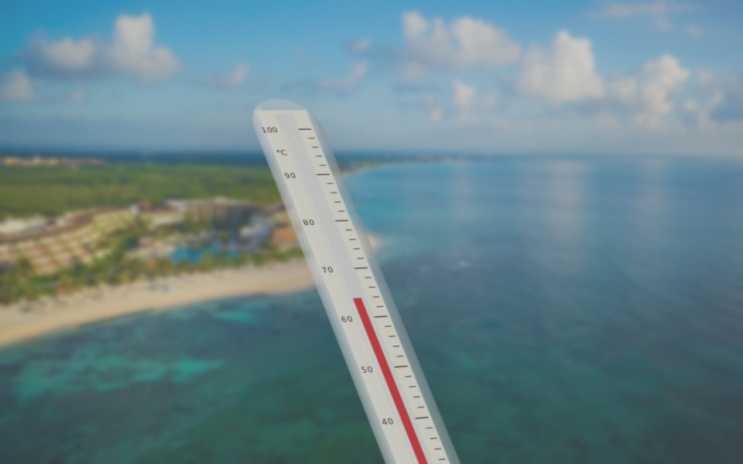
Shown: °C 64
